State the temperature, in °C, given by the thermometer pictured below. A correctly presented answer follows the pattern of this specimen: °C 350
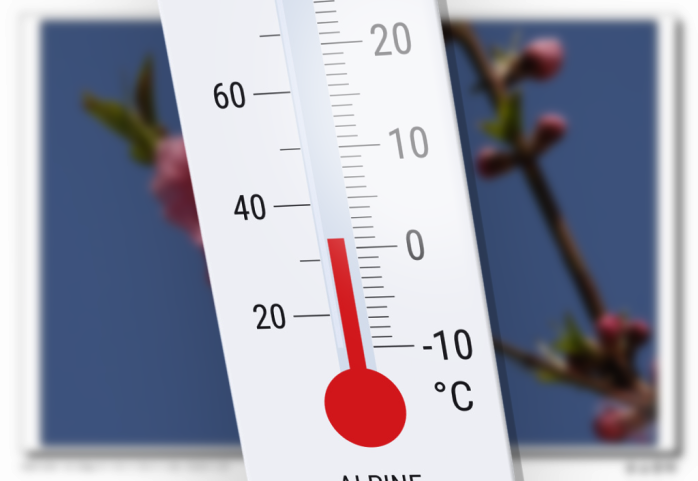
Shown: °C 1
